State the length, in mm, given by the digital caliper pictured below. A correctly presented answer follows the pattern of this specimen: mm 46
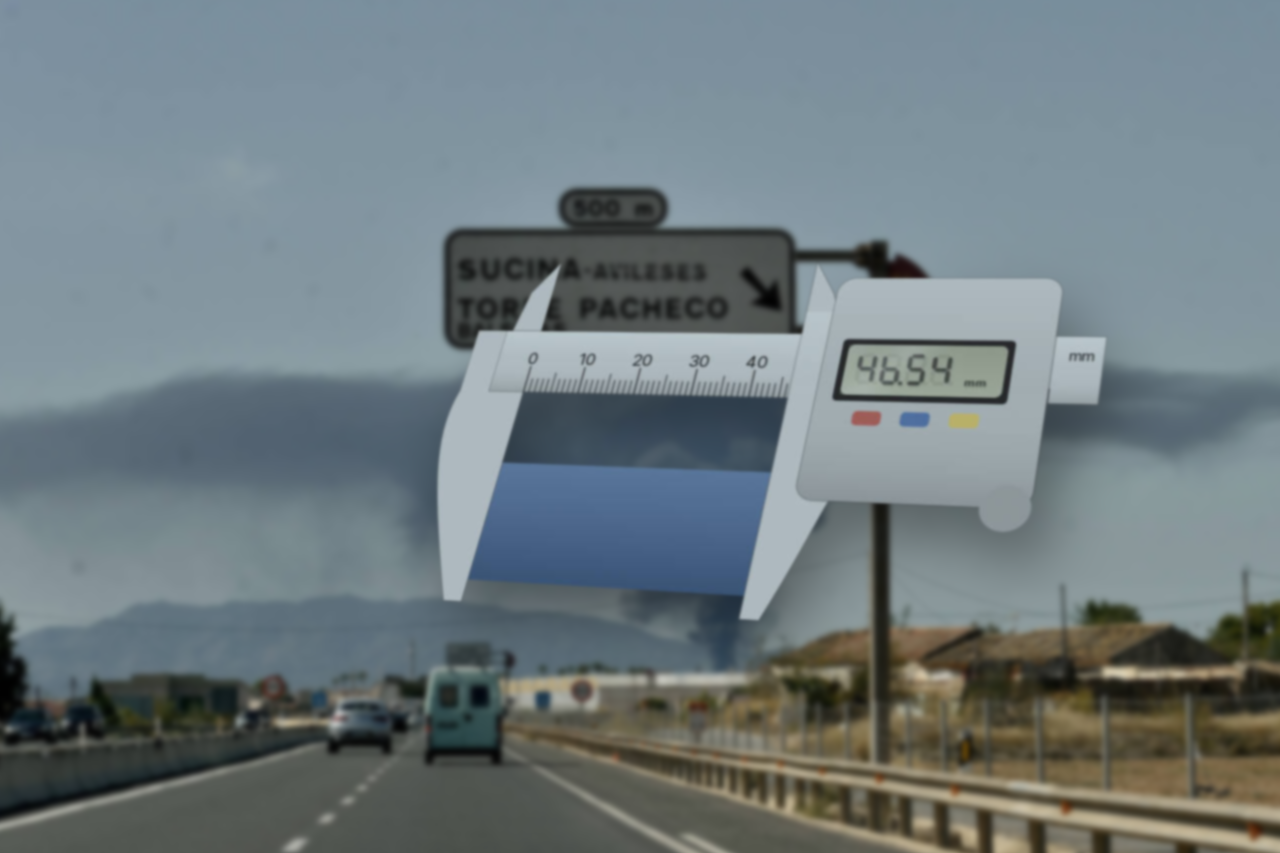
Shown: mm 46.54
